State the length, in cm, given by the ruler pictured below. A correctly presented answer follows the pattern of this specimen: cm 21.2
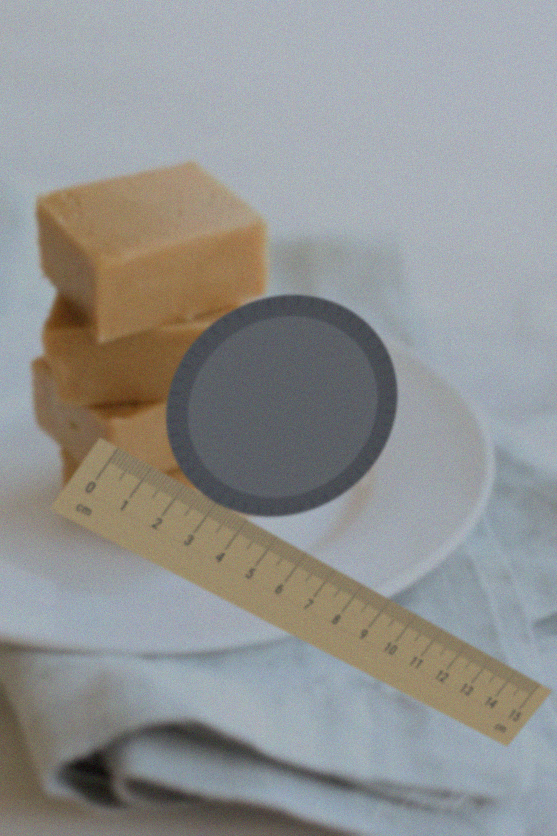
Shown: cm 6
